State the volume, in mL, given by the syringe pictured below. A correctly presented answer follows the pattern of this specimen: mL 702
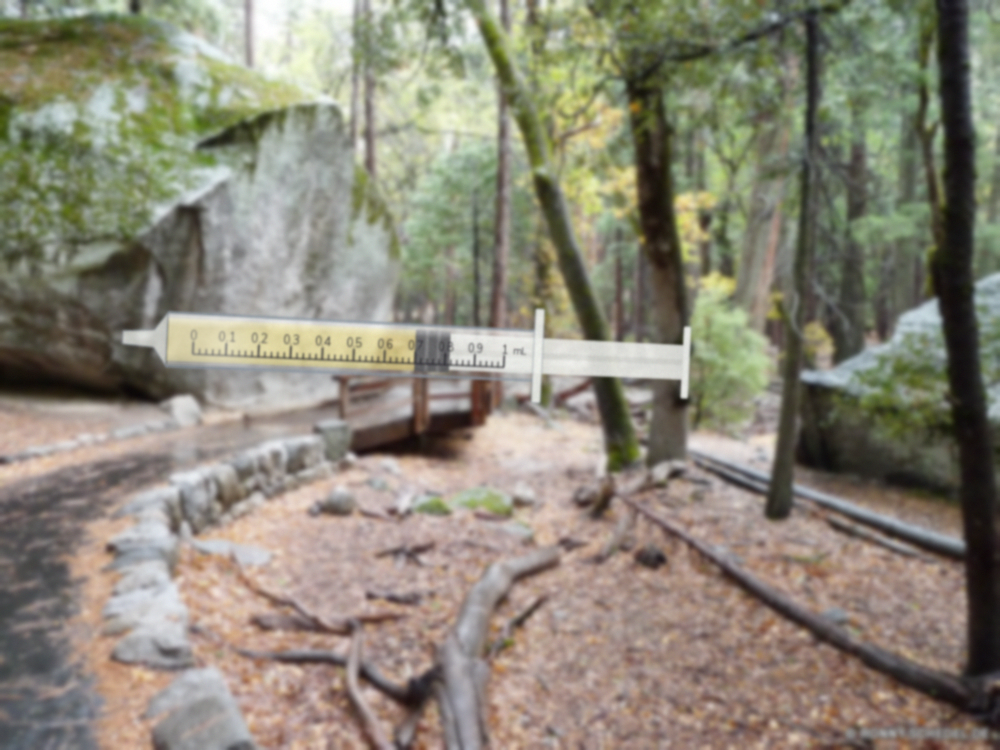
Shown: mL 0.7
